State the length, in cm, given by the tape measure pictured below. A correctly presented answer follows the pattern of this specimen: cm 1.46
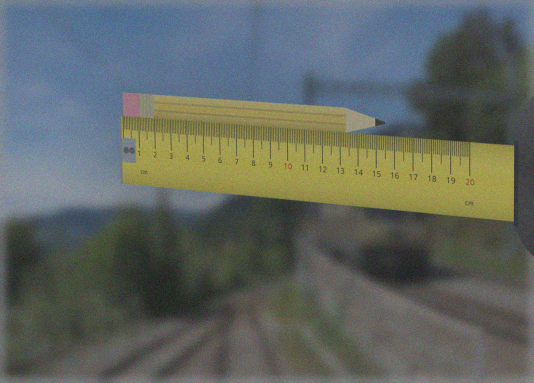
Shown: cm 15.5
